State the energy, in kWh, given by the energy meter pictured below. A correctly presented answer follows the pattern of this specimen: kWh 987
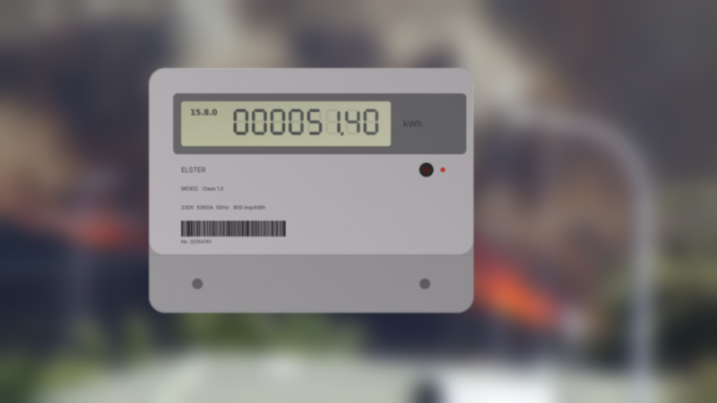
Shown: kWh 51.40
